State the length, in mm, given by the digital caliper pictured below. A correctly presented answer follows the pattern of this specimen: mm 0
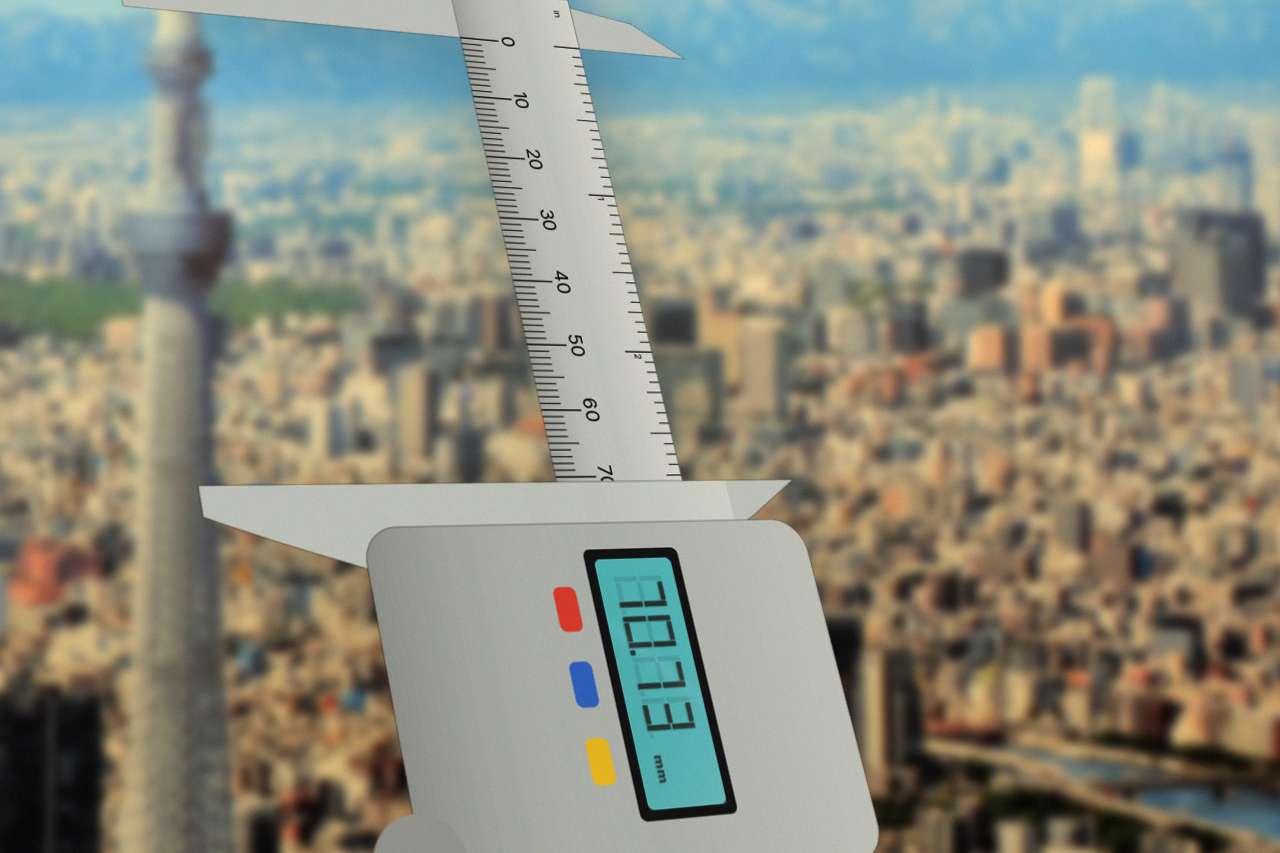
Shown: mm 70.73
